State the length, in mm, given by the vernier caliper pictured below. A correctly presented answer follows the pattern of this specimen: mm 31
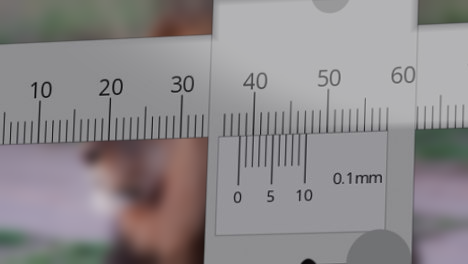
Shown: mm 38.2
